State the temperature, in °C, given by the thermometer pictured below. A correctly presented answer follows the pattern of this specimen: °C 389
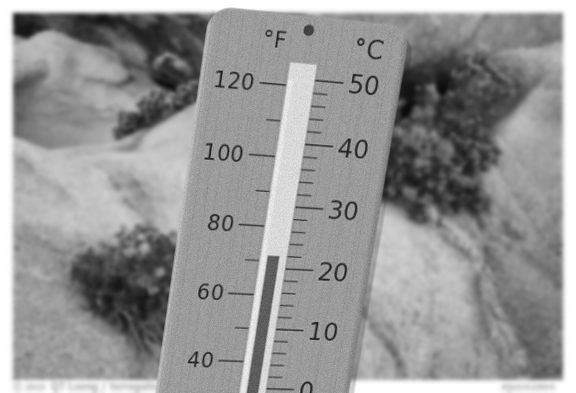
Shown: °C 22
